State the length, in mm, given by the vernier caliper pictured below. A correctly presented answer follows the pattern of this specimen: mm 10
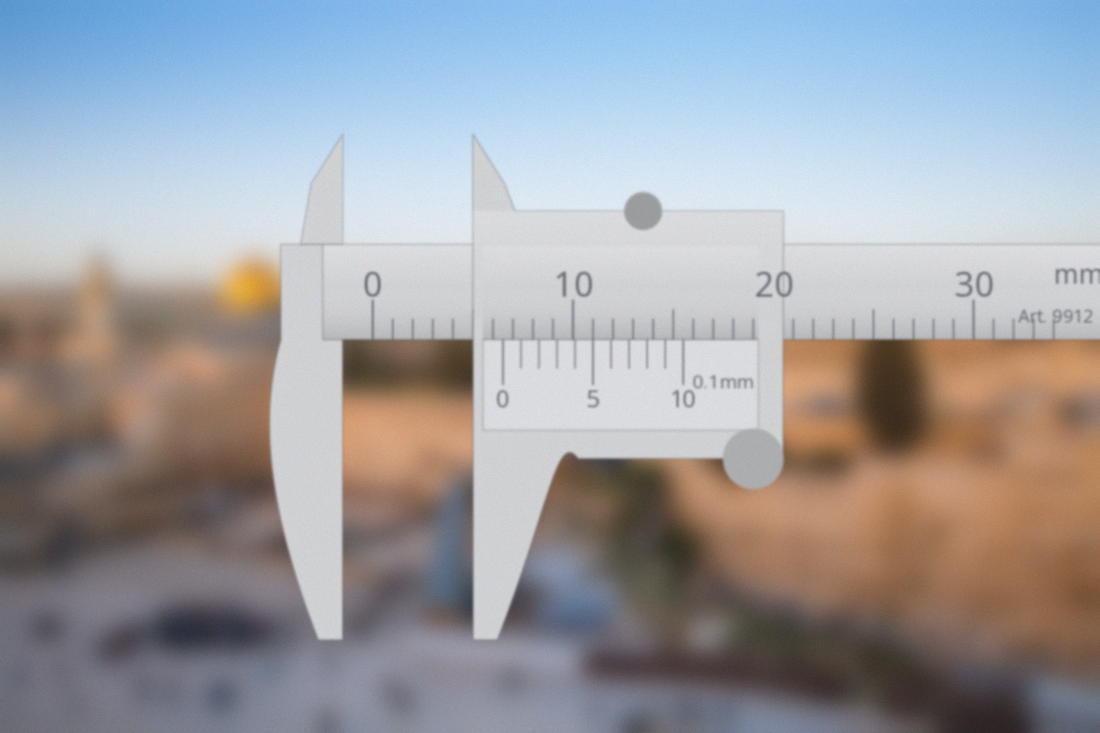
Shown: mm 6.5
